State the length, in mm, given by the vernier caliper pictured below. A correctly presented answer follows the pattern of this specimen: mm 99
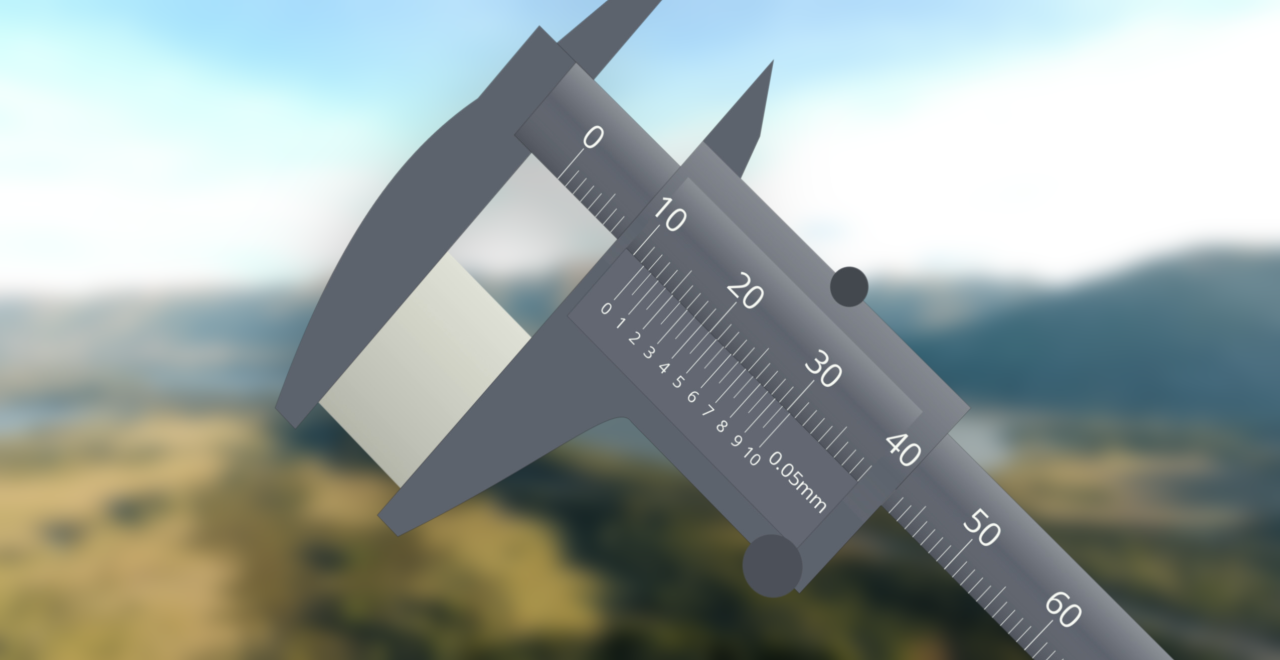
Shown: mm 11.4
